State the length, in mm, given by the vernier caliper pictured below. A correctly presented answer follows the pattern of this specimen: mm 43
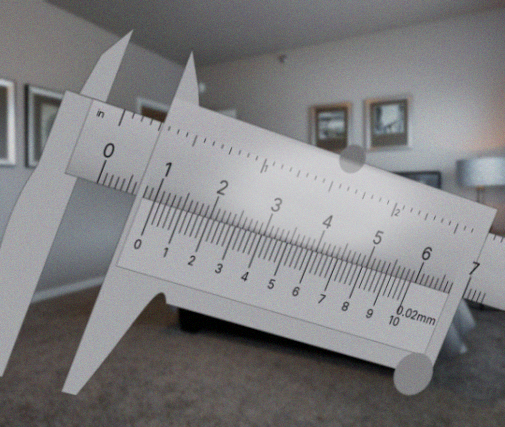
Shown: mm 10.0
